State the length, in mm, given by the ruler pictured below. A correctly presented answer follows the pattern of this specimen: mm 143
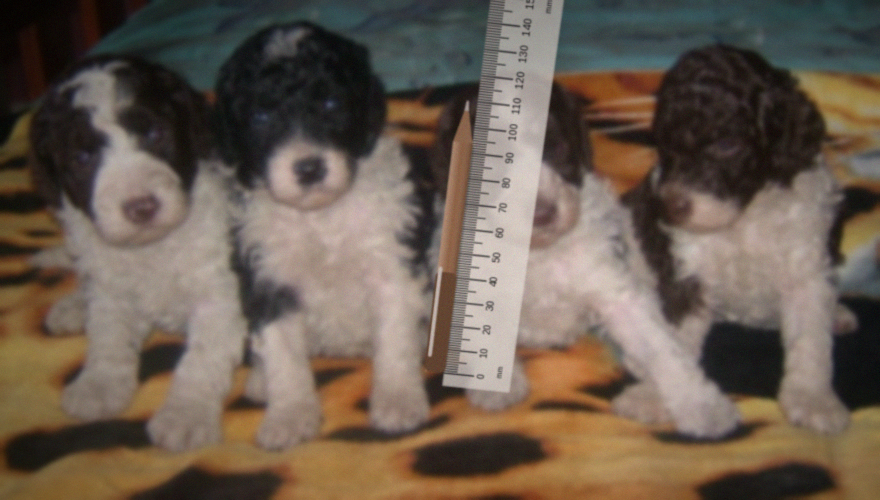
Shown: mm 110
